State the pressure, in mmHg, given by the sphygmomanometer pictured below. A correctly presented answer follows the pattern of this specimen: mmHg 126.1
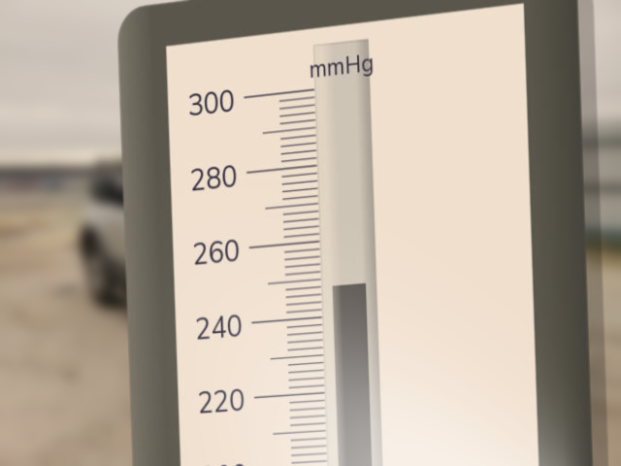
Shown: mmHg 248
